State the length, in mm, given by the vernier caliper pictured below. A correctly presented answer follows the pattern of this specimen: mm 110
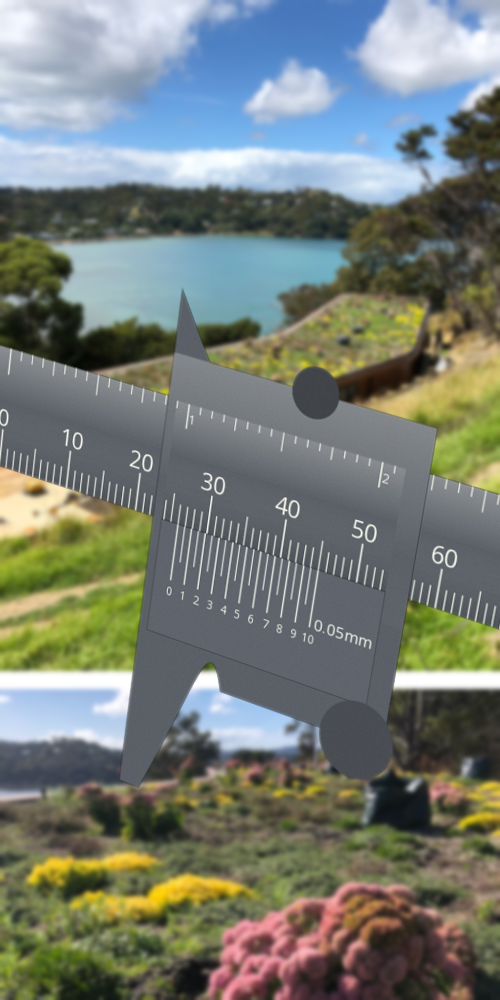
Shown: mm 26.0
